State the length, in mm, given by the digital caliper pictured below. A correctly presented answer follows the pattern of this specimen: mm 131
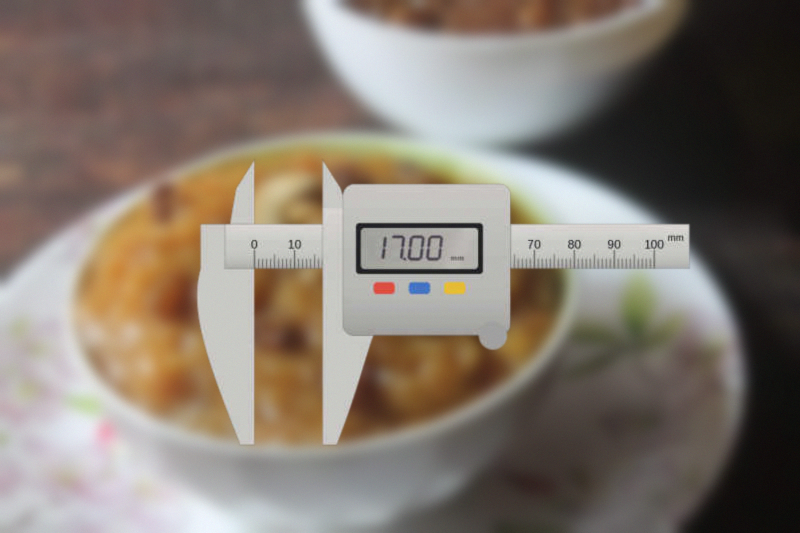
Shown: mm 17.00
